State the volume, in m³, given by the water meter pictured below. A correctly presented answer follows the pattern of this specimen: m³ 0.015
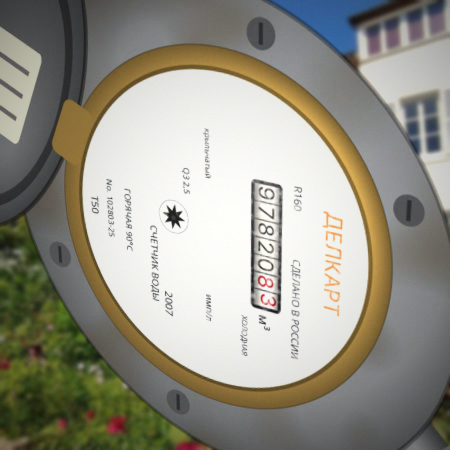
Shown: m³ 97820.83
